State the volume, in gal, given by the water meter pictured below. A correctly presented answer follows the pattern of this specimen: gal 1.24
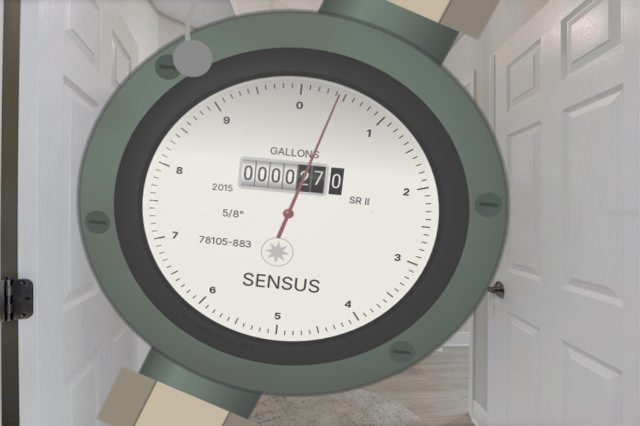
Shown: gal 270.4
